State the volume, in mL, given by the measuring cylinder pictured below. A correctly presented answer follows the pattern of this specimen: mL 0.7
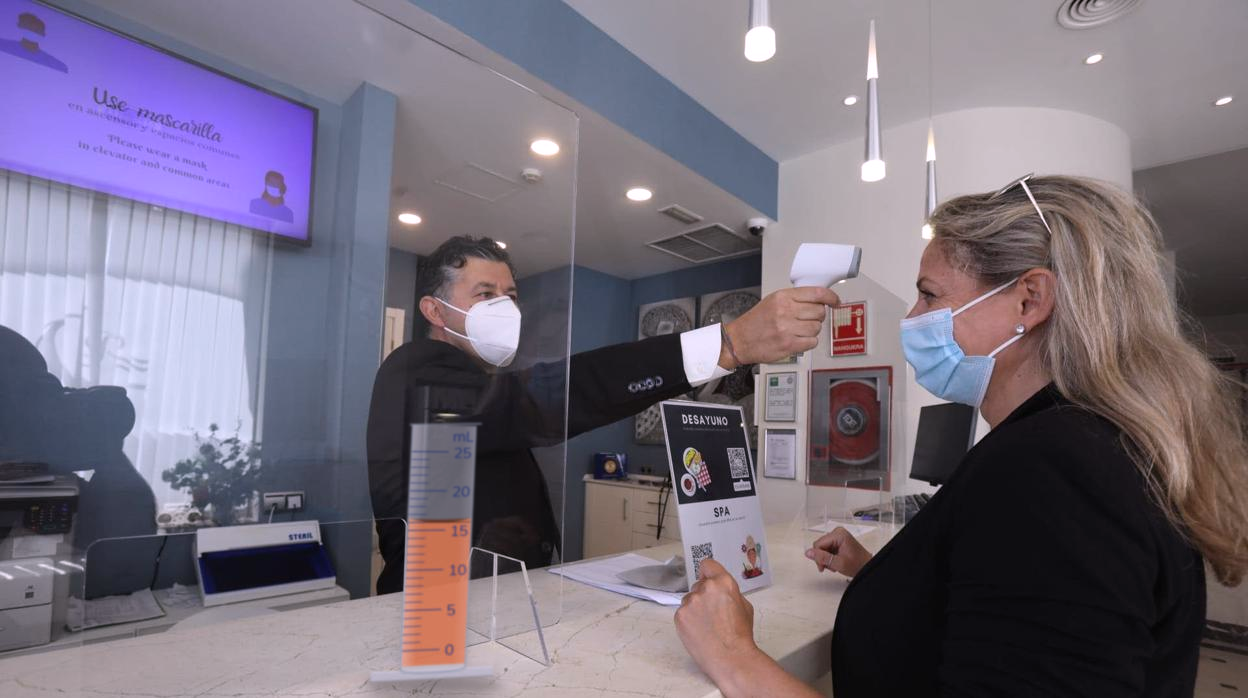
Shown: mL 16
